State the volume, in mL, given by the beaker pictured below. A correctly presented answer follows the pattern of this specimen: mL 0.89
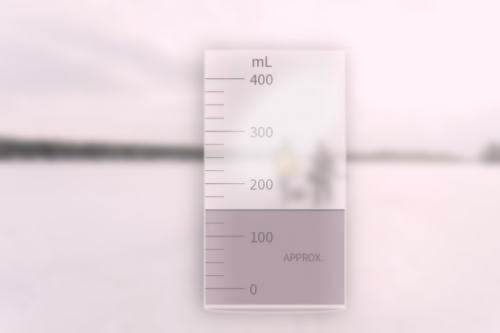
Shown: mL 150
